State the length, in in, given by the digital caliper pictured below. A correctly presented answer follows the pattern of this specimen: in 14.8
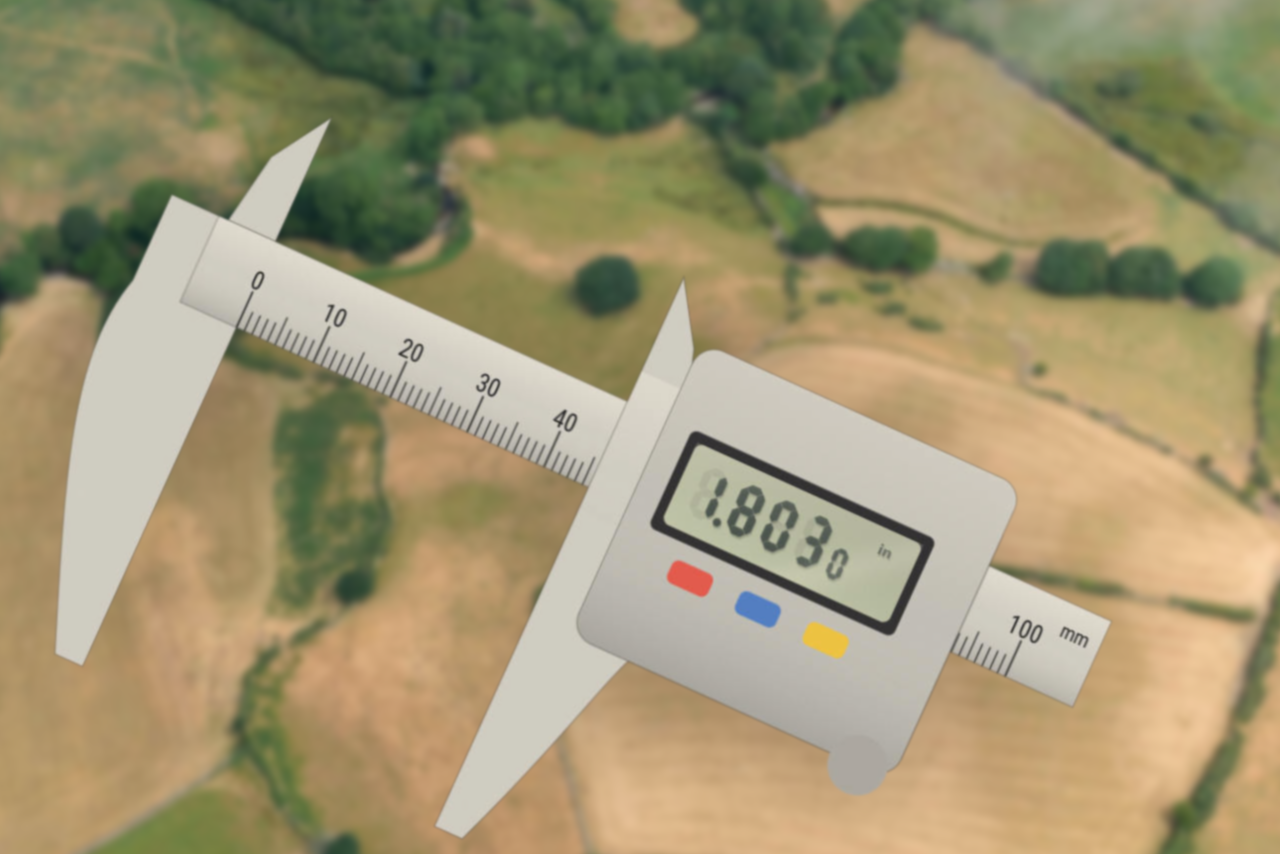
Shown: in 1.8030
